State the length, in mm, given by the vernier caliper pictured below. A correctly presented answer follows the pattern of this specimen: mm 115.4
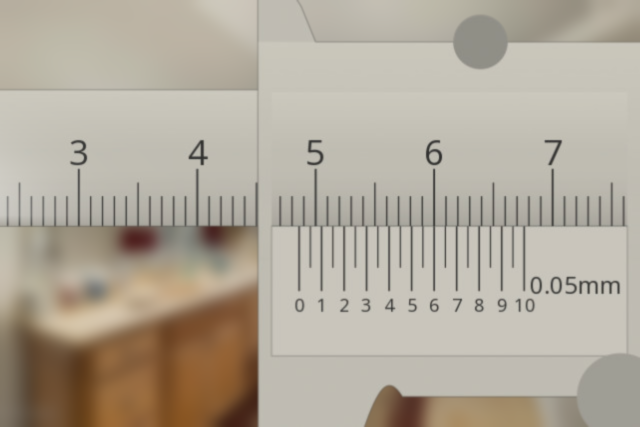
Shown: mm 48.6
